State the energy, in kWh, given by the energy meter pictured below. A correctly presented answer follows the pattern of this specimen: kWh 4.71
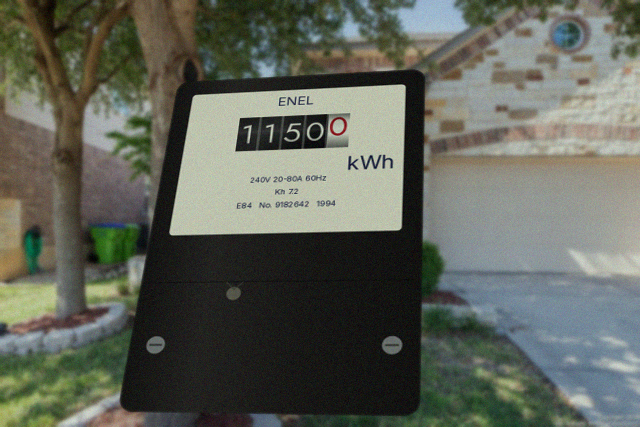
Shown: kWh 1150.0
